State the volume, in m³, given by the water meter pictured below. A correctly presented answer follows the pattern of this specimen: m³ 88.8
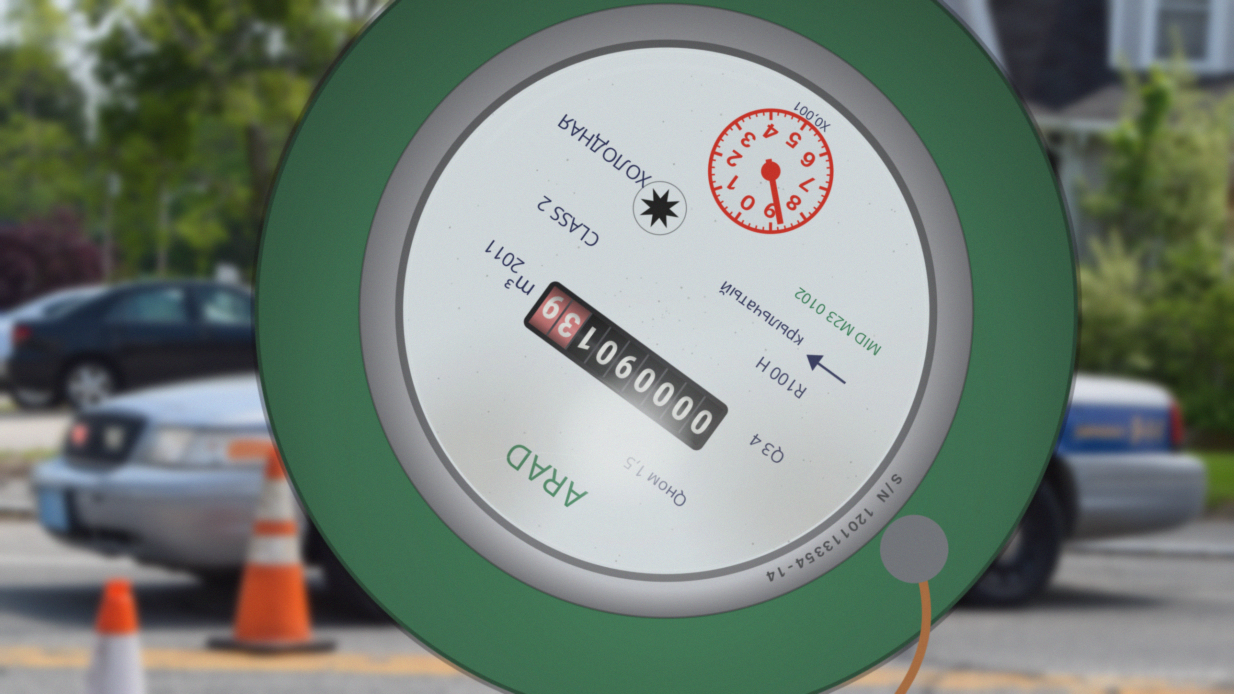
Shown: m³ 901.388
